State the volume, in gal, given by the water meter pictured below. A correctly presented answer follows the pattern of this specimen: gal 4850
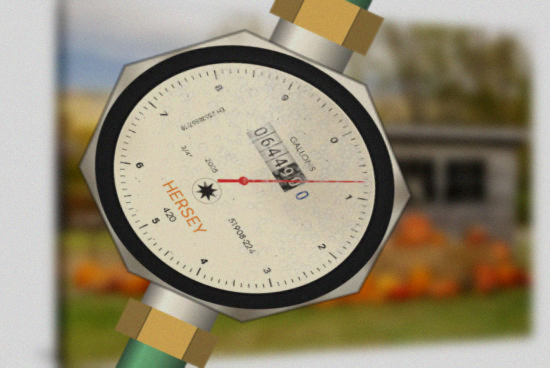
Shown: gal 644900.7
